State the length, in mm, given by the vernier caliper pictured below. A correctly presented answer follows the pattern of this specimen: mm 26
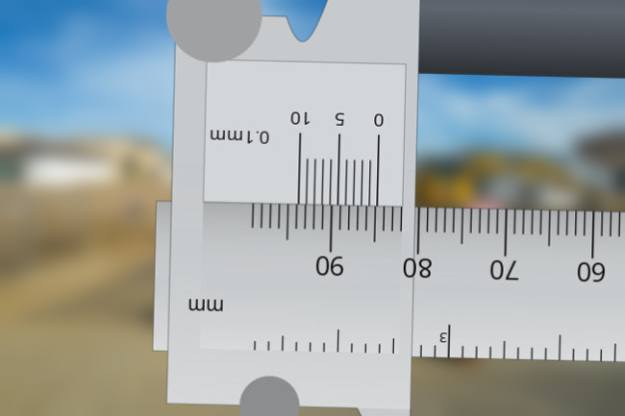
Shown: mm 84.8
